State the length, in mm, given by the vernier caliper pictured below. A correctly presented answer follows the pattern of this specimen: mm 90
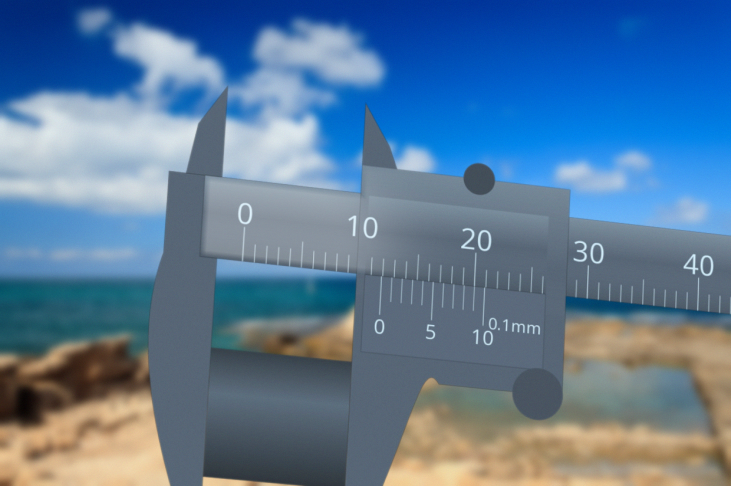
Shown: mm 11.9
